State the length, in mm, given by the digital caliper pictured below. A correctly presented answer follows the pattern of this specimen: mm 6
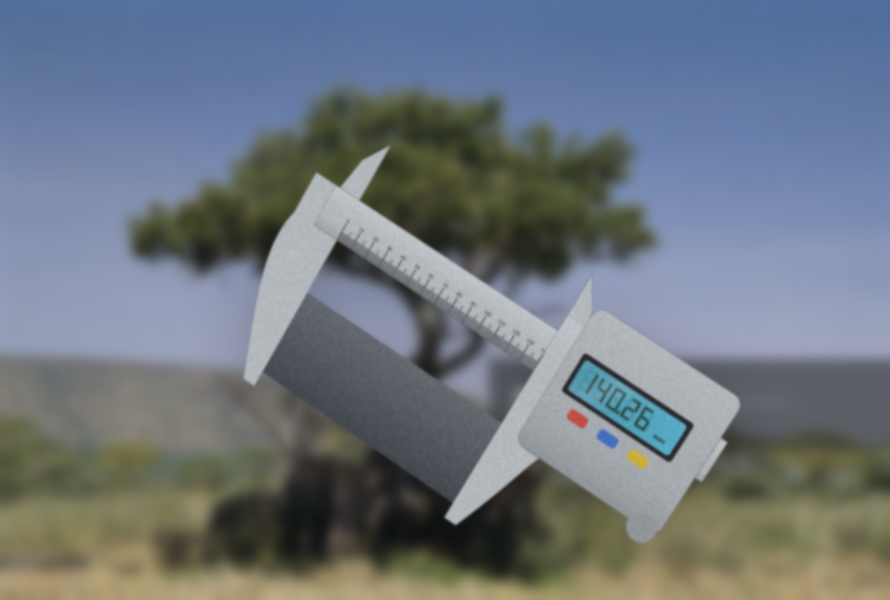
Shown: mm 140.26
